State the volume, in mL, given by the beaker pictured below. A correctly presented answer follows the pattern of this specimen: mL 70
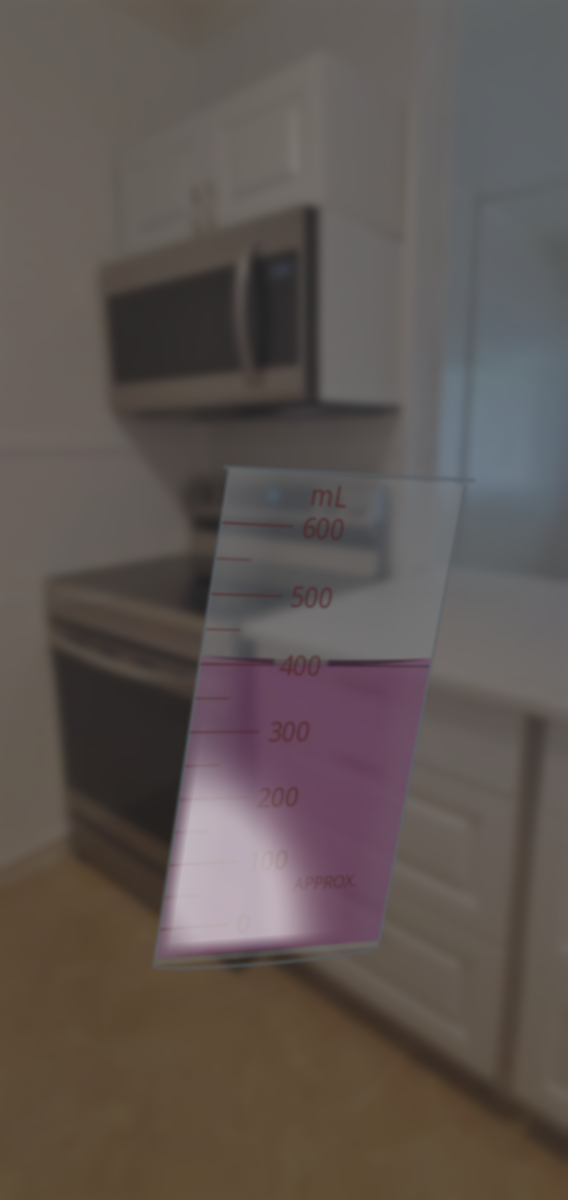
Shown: mL 400
